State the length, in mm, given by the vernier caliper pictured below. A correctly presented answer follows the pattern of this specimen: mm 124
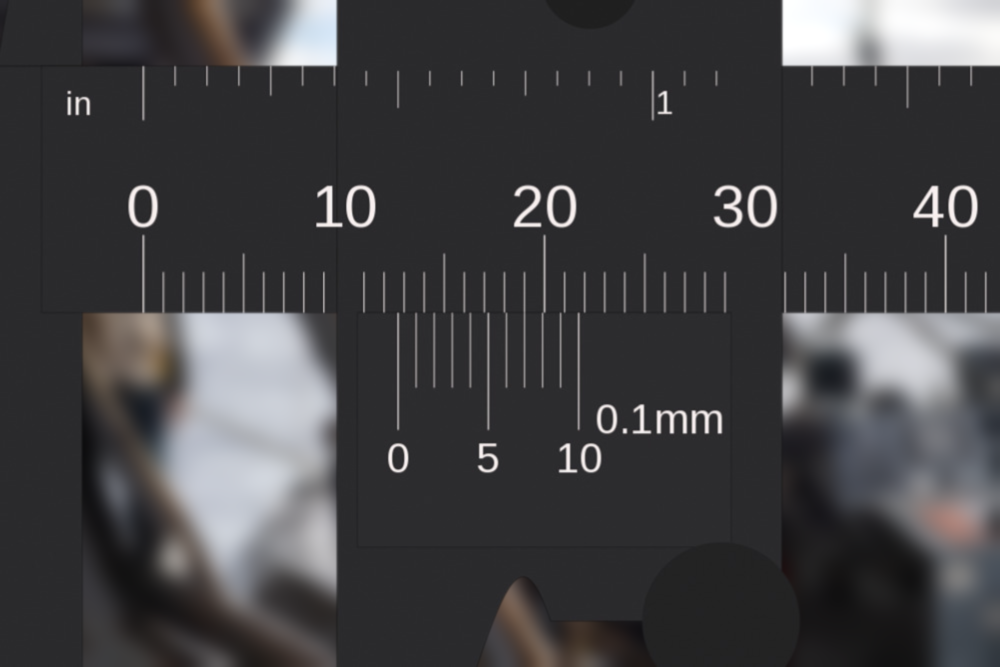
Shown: mm 12.7
